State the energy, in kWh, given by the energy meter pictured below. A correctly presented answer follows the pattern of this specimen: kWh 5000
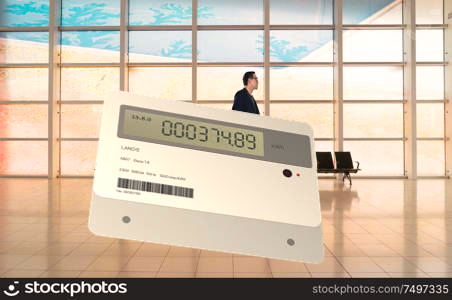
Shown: kWh 374.89
